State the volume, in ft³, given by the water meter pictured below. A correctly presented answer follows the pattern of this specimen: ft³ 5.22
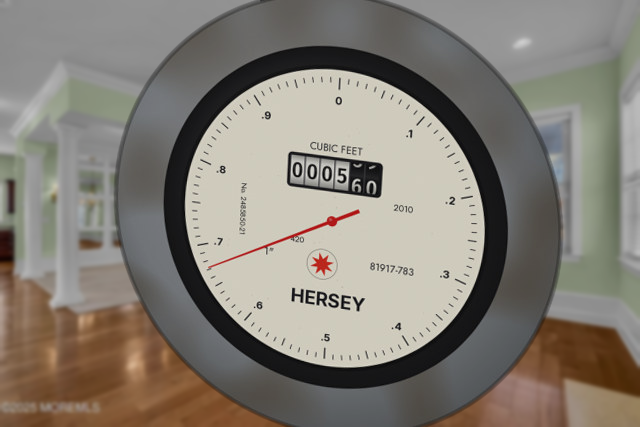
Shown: ft³ 559.67
